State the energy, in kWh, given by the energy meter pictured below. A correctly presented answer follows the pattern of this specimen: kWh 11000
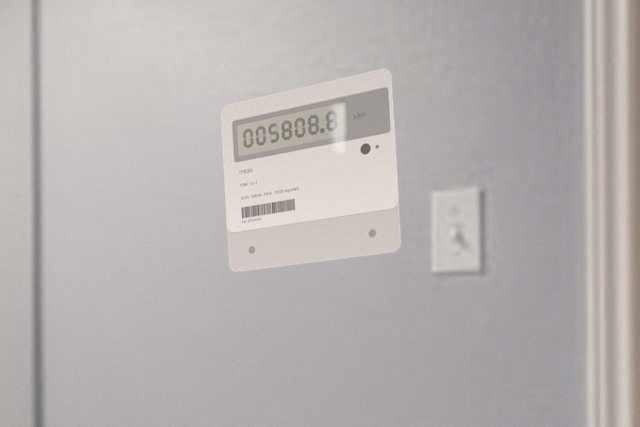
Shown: kWh 5808.8
